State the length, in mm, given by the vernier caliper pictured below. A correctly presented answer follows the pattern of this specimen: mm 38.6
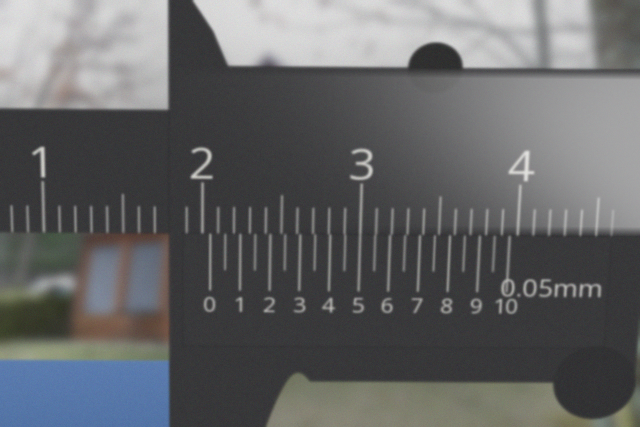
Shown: mm 20.5
